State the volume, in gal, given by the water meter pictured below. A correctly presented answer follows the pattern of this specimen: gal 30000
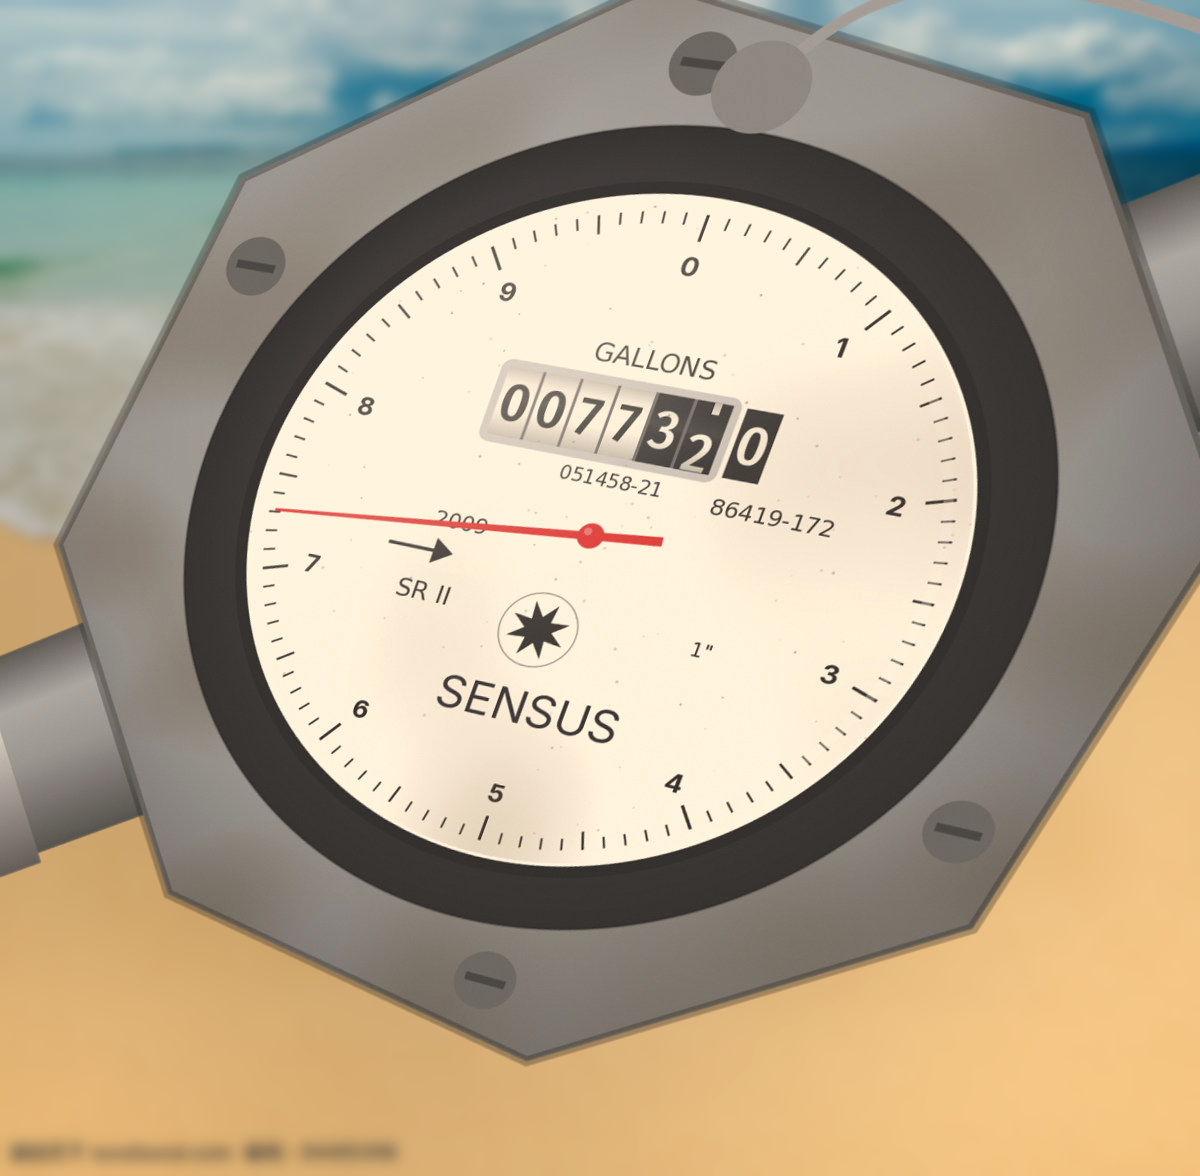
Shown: gal 77317.3
